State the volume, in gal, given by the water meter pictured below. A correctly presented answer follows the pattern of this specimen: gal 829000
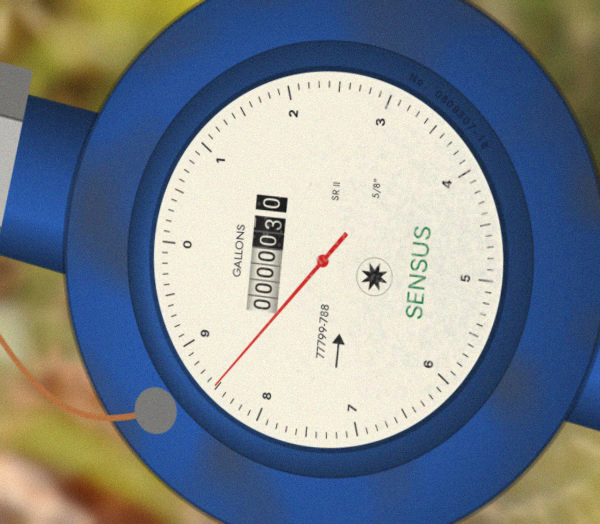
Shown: gal 28.5
